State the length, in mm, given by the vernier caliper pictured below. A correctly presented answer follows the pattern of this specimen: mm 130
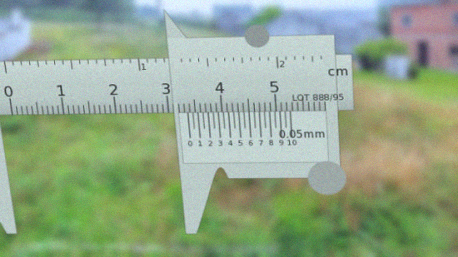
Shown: mm 33.6
